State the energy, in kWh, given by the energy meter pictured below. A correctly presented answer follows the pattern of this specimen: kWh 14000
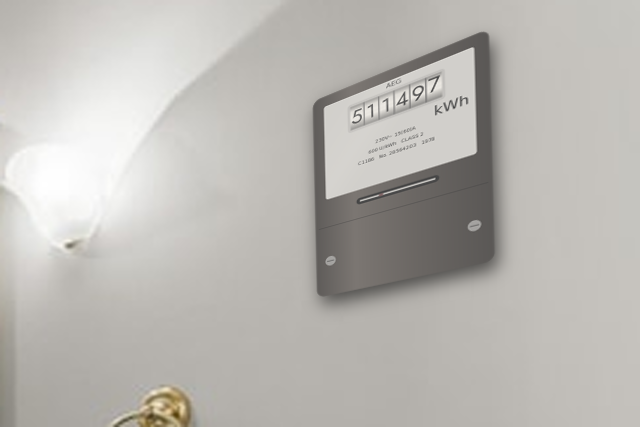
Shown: kWh 511497
